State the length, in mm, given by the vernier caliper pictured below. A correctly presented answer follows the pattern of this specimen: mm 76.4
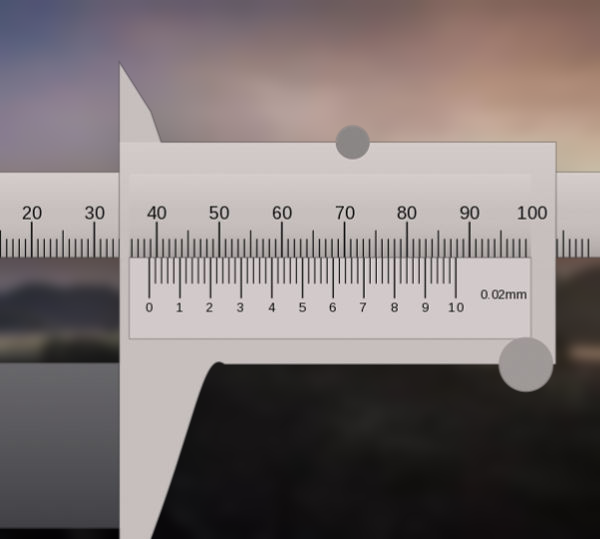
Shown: mm 38.8
